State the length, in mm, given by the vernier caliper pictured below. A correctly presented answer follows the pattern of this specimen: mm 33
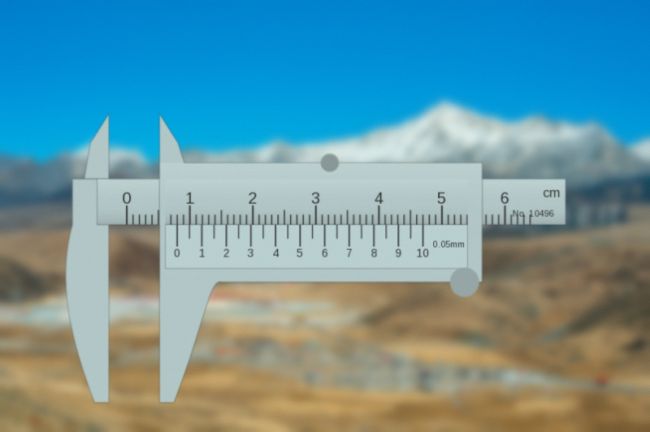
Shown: mm 8.0
